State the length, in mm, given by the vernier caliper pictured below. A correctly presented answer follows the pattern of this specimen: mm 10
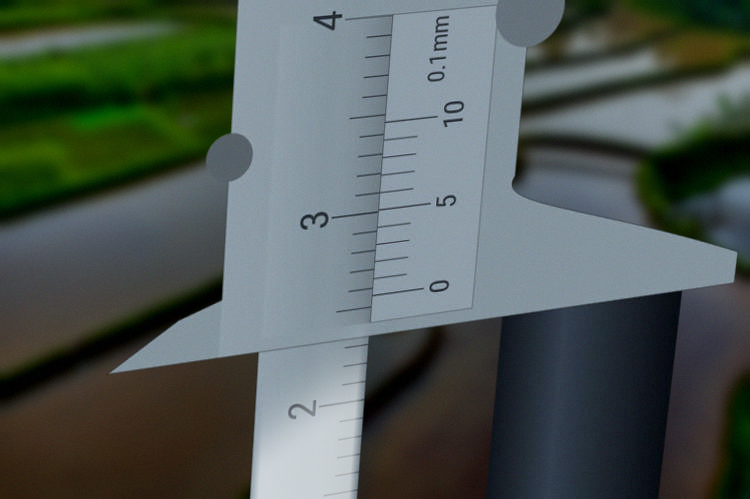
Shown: mm 25.6
